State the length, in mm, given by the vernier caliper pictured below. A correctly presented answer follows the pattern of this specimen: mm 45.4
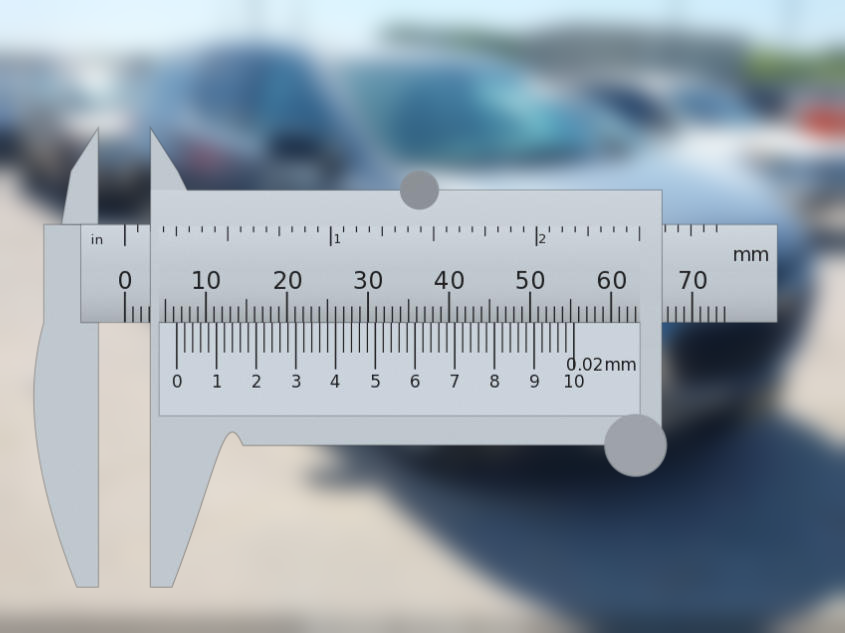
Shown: mm 6.4
